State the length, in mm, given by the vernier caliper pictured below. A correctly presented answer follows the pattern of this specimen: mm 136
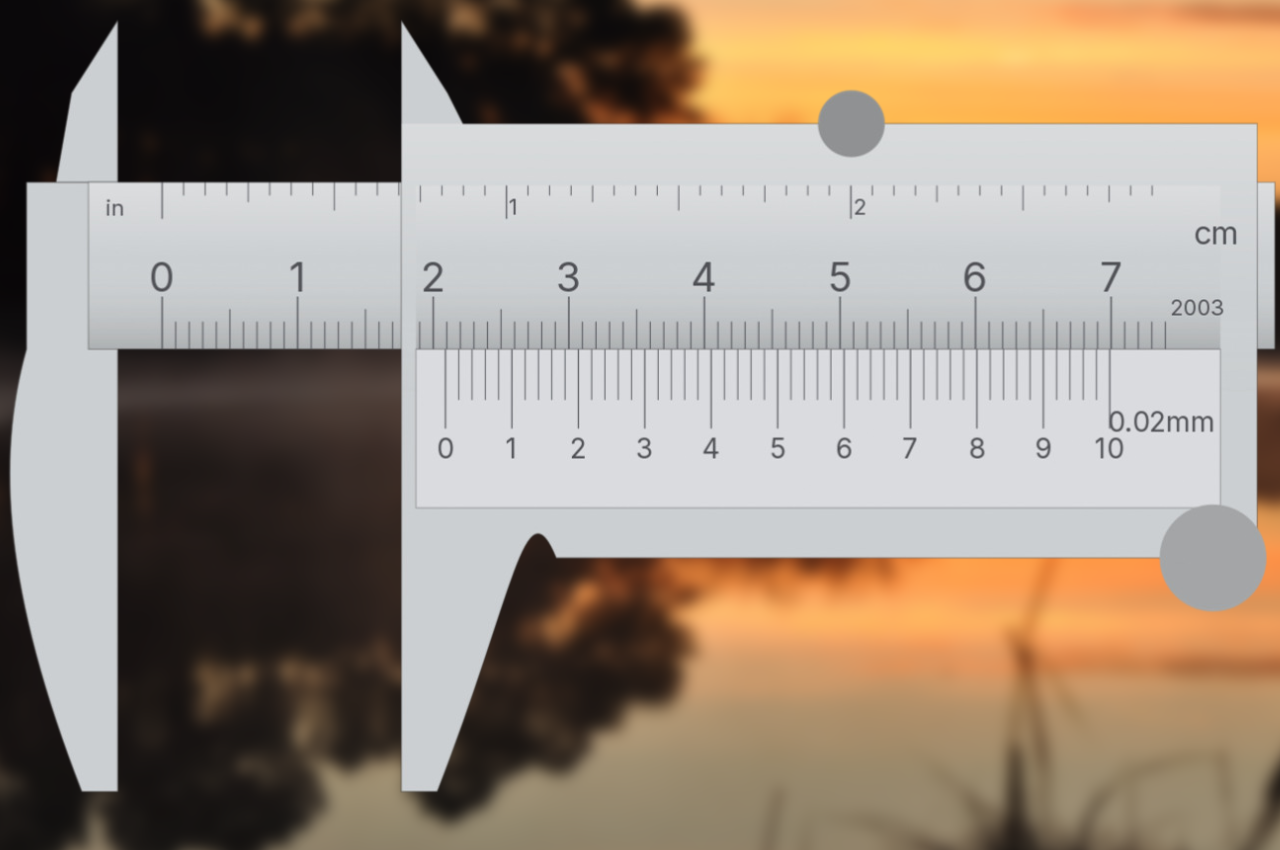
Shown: mm 20.9
